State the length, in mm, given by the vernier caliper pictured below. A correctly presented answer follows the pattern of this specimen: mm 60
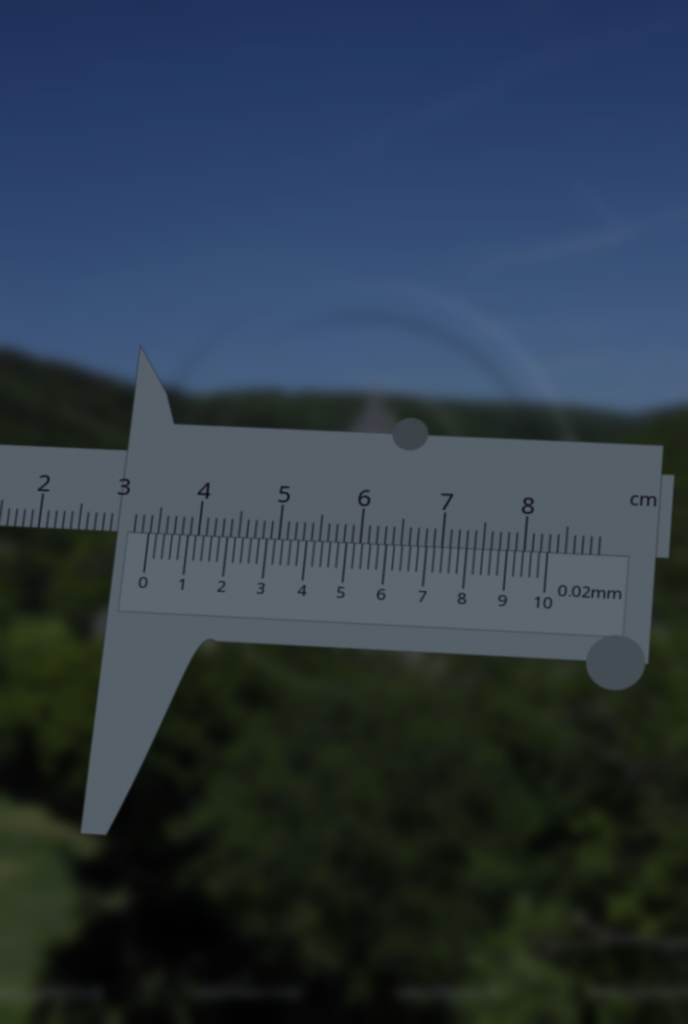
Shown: mm 33.8
